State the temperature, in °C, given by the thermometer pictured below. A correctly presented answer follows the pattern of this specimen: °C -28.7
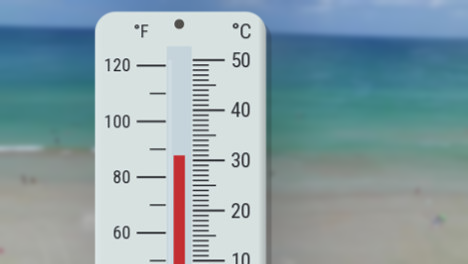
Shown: °C 31
